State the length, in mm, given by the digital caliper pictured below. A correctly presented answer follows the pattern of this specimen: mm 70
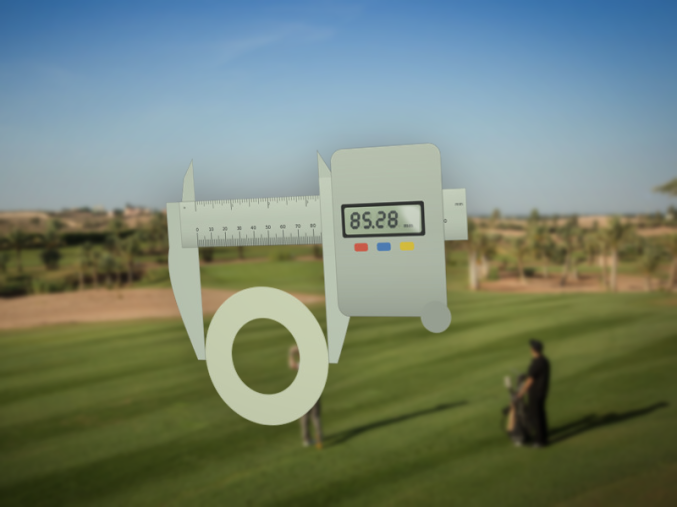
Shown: mm 85.28
